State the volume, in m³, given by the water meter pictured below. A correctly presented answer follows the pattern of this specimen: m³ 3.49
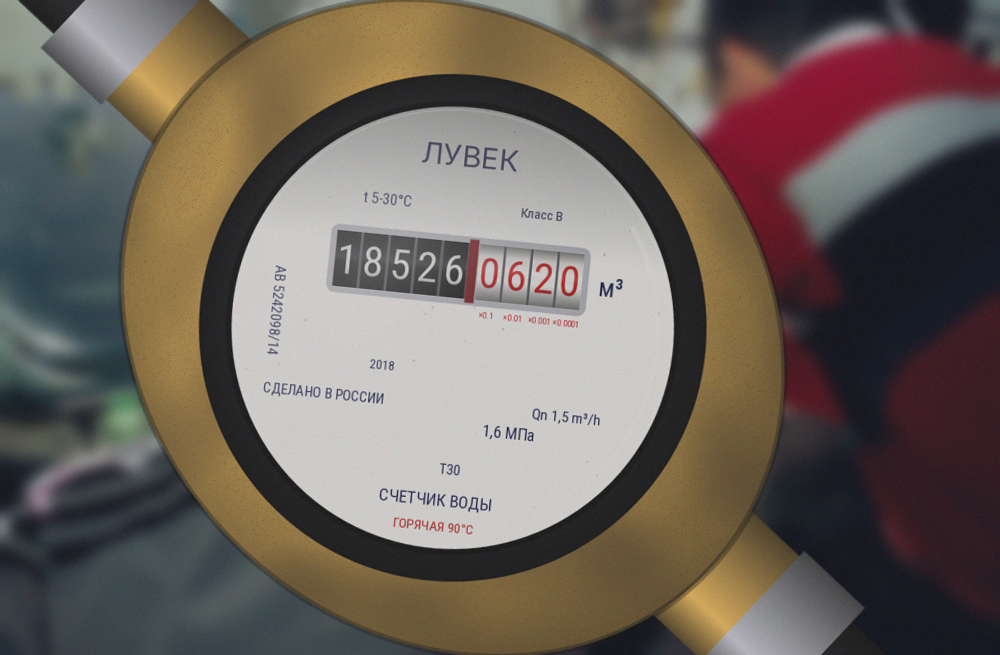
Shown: m³ 18526.0620
